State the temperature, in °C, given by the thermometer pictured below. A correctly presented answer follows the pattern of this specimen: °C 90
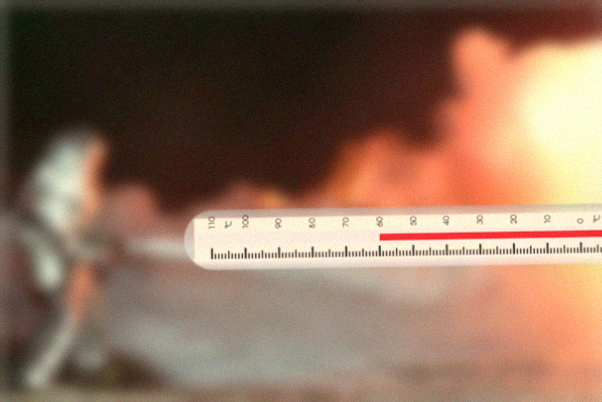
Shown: °C 60
